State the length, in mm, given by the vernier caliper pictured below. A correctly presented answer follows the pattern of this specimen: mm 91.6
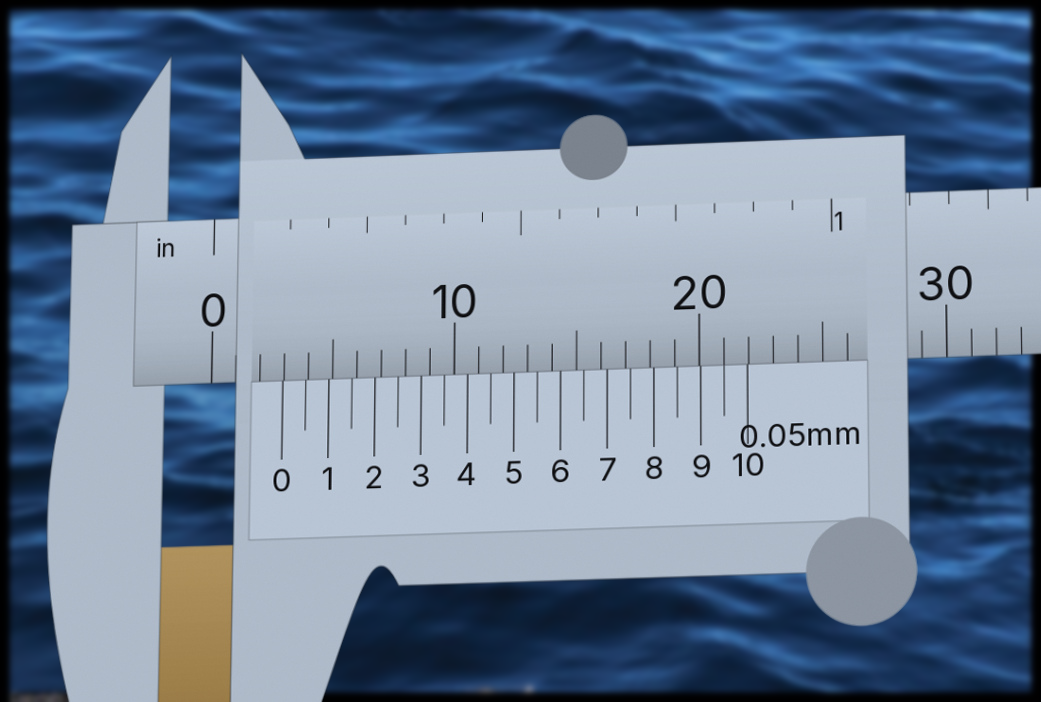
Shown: mm 2.95
